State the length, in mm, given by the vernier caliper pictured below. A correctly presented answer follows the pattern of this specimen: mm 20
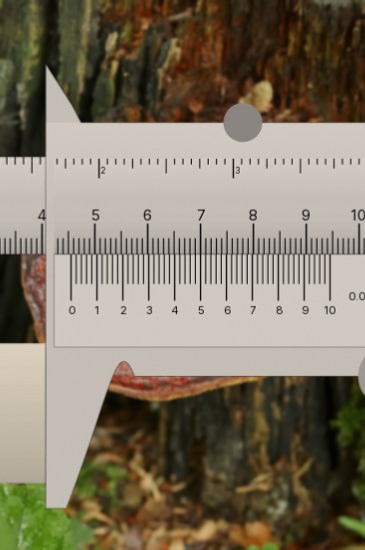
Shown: mm 45.5
